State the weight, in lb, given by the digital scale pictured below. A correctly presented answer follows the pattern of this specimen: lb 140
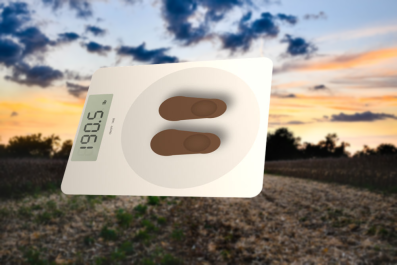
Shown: lb 190.5
